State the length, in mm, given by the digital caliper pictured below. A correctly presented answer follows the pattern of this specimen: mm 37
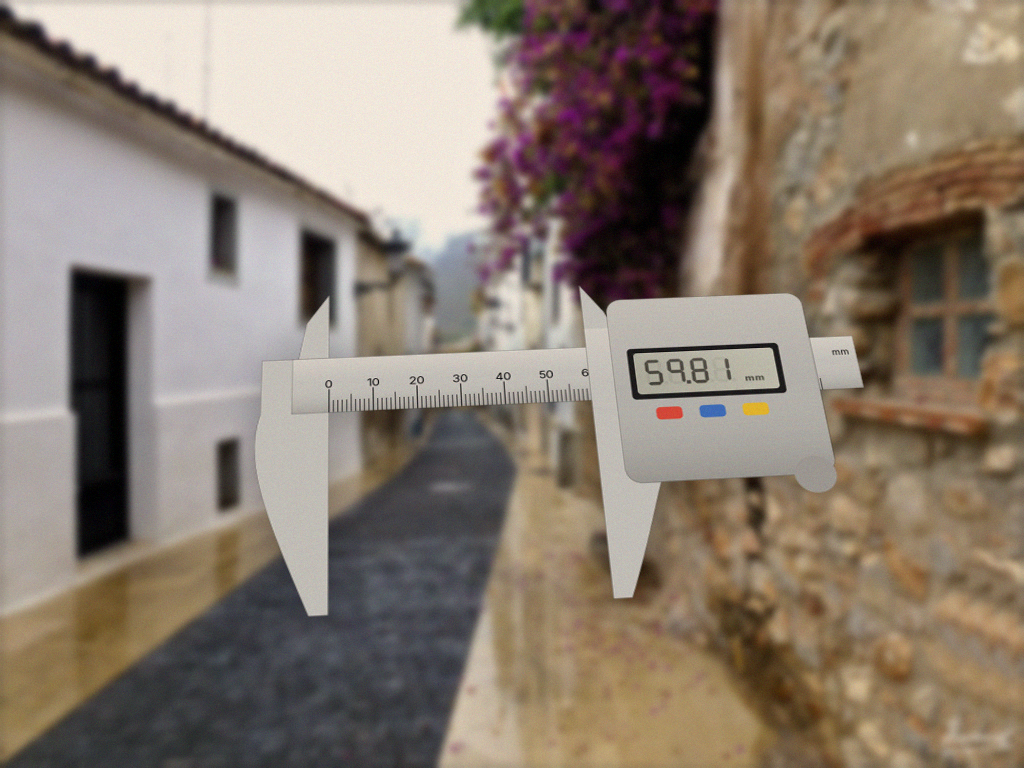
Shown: mm 59.81
